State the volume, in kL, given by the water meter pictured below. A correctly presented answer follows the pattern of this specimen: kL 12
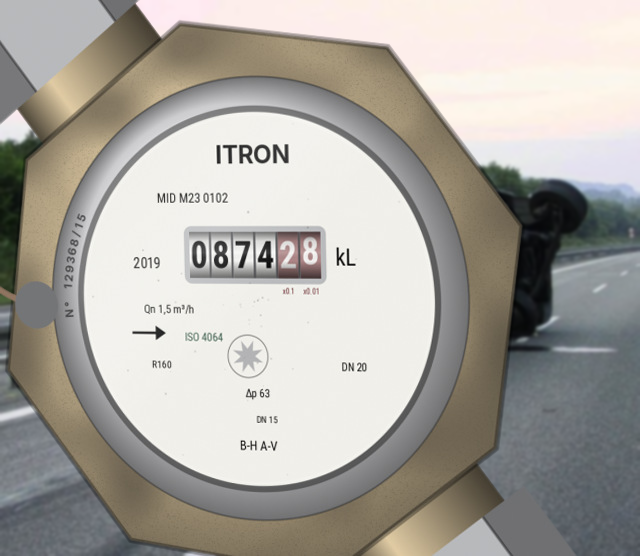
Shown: kL 874.28
